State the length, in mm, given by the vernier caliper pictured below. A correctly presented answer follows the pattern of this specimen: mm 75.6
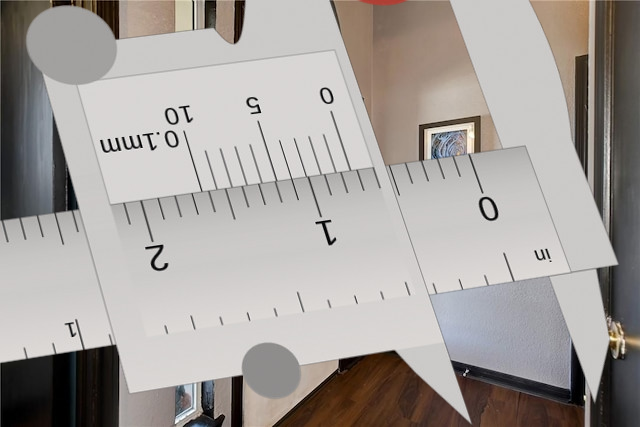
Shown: mm 7.4
